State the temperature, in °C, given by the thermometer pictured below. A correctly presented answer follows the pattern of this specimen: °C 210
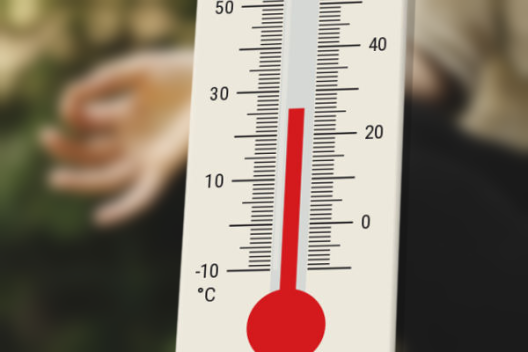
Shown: °C 26
